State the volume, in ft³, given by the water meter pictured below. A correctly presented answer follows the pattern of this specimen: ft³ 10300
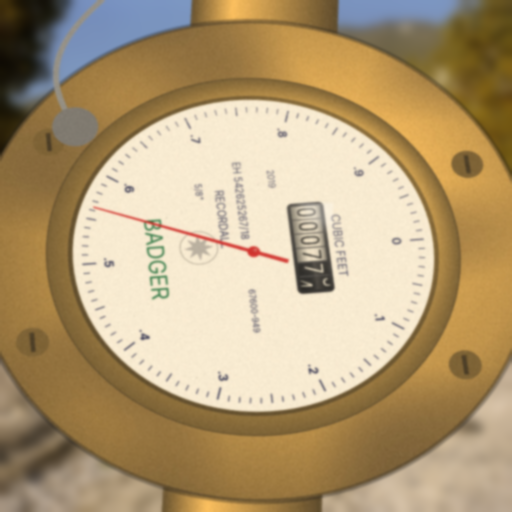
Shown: ft³ 773.56
